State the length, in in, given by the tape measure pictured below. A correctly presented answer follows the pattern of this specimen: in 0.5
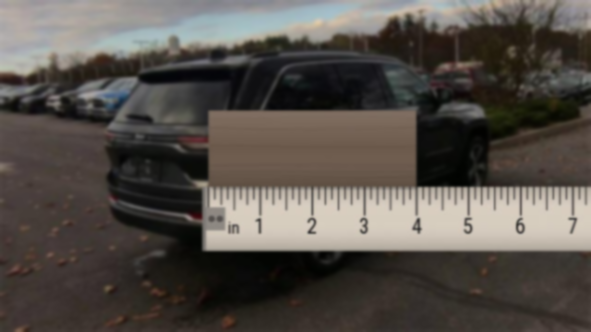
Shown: in 4
